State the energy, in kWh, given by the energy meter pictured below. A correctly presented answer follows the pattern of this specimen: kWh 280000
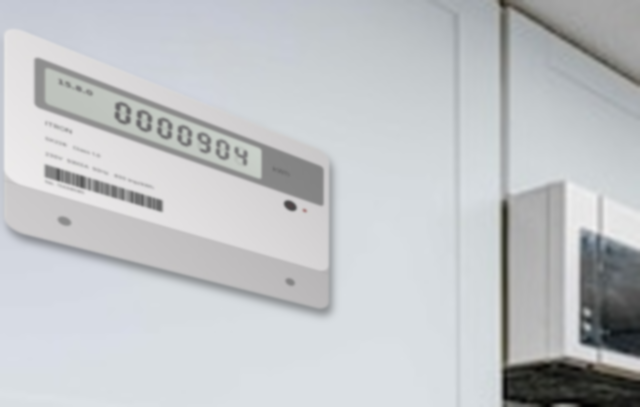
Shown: kWh 904
